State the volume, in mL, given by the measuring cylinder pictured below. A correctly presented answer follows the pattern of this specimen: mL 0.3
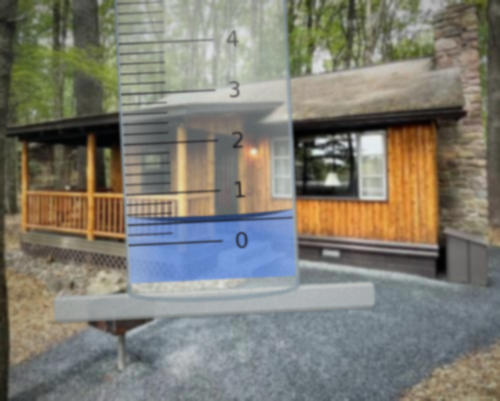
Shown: mL 0.4
